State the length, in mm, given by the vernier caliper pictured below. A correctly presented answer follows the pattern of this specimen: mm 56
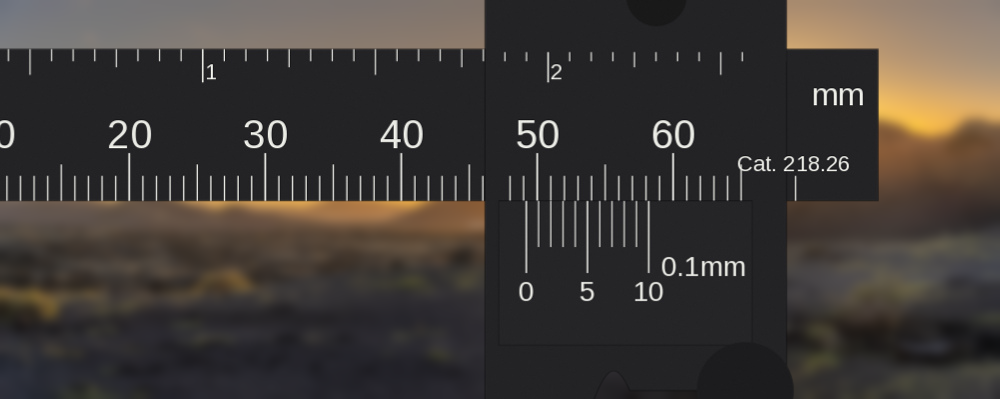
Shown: mm 49.2
